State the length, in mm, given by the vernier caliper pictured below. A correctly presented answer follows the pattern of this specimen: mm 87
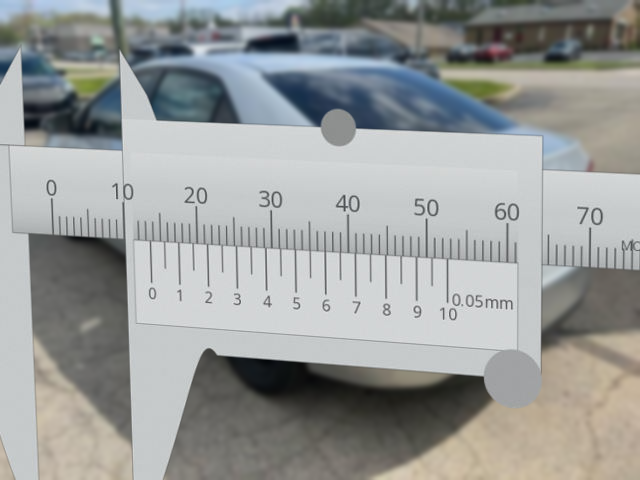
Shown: mm 13.6
